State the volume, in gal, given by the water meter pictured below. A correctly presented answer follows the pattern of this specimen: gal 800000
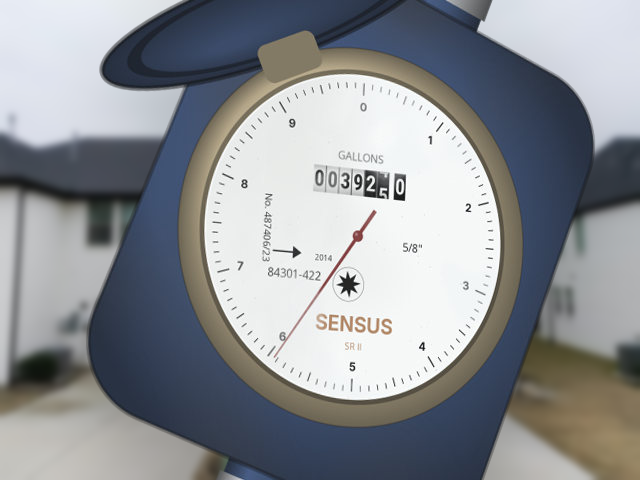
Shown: gal 39245.9
